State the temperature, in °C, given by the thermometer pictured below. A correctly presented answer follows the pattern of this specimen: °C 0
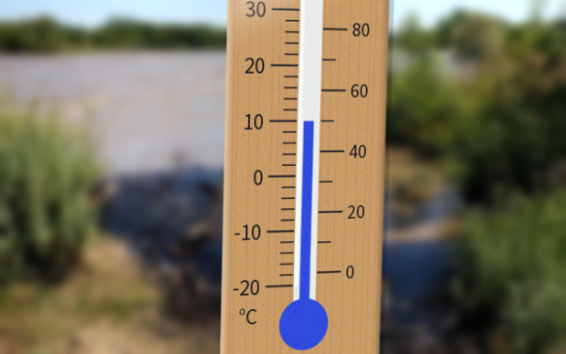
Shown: °C 10
